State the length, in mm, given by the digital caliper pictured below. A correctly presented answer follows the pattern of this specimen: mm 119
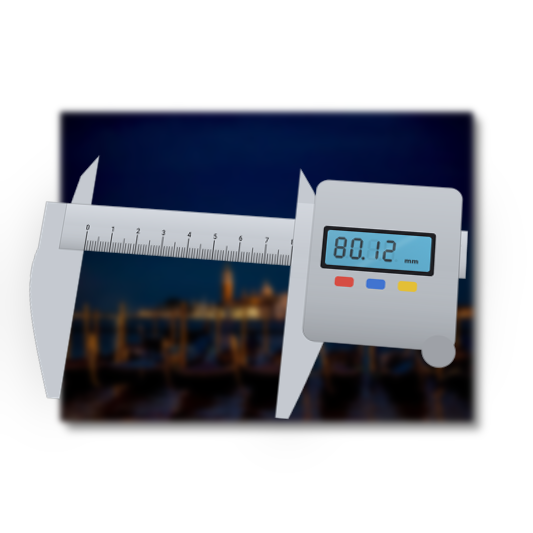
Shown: mm 80.12
